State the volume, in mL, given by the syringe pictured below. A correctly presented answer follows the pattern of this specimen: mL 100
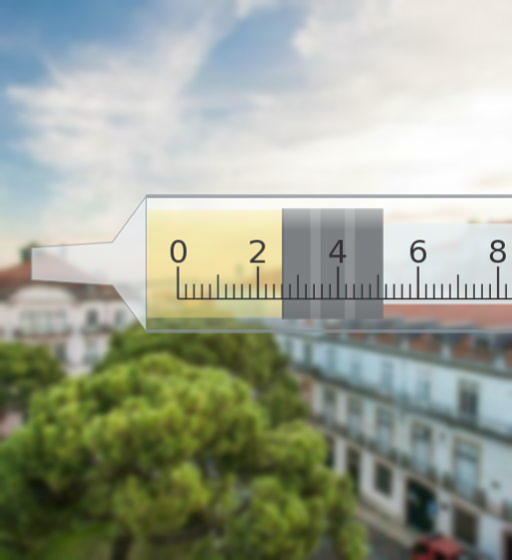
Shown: mL 2.6
